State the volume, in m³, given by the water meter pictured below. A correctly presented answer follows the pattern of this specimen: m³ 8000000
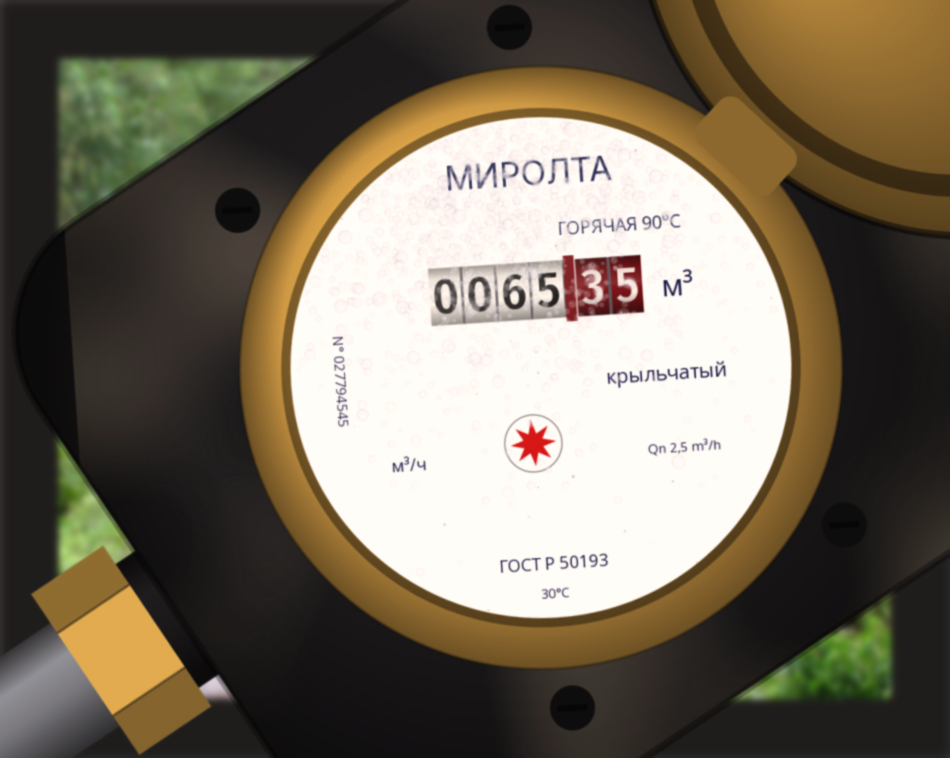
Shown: m³ 65.35
